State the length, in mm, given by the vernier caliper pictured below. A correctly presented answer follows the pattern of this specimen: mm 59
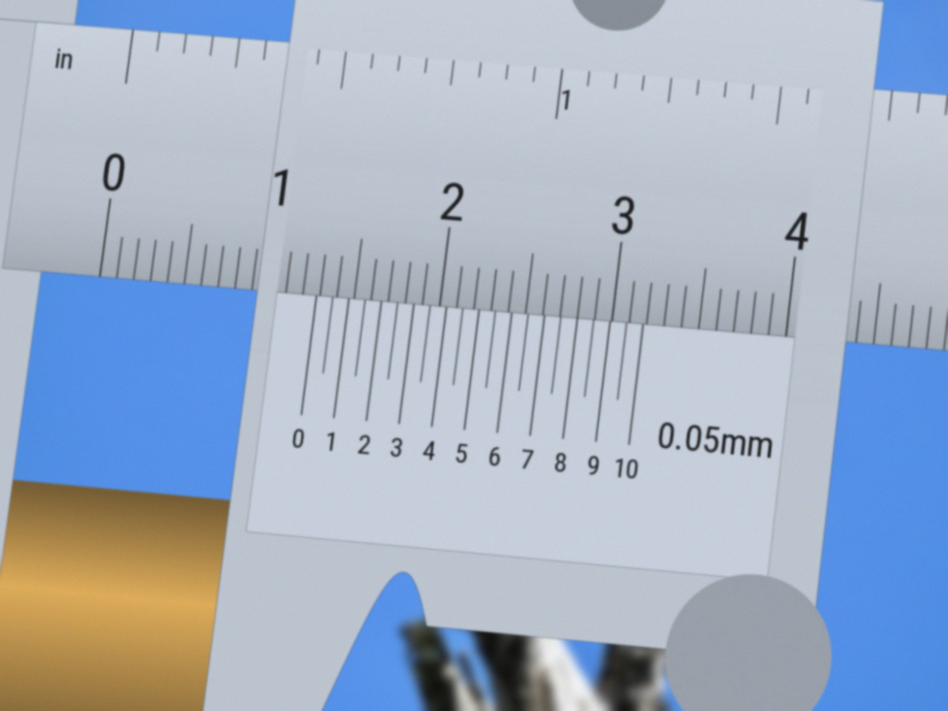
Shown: mm 12.8
